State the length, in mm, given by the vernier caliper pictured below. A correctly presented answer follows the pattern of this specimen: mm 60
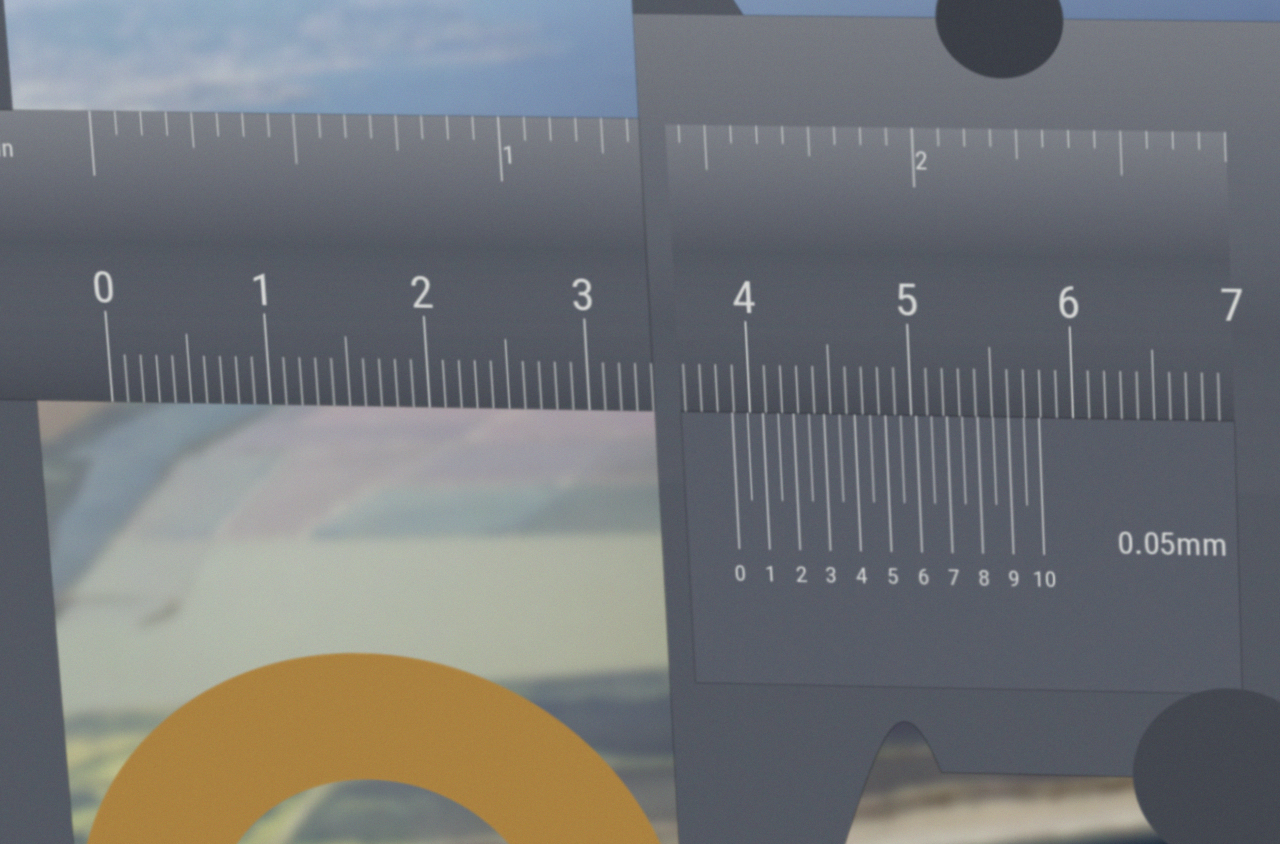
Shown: mm 38.9
